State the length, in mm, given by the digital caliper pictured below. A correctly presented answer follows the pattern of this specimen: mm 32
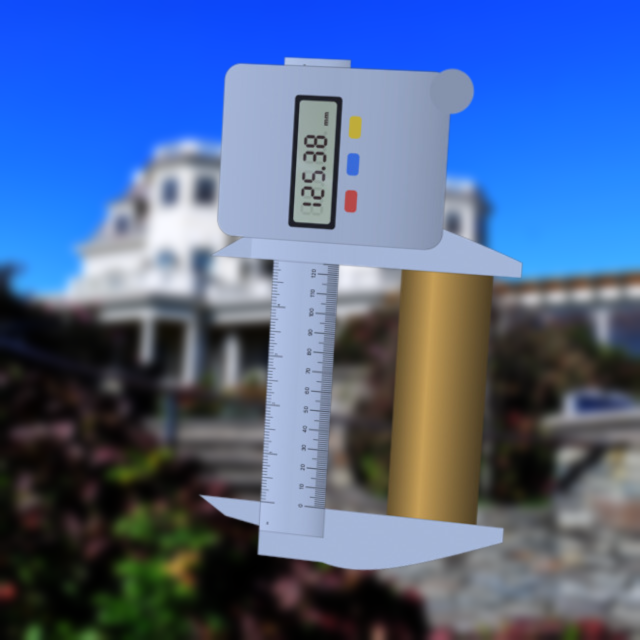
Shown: mm 125.38
